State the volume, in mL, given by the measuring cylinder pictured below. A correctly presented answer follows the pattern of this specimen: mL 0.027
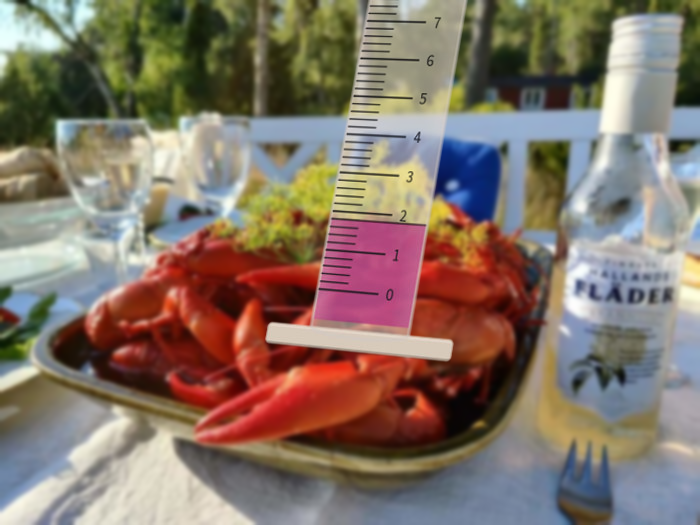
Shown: mL 1.8
